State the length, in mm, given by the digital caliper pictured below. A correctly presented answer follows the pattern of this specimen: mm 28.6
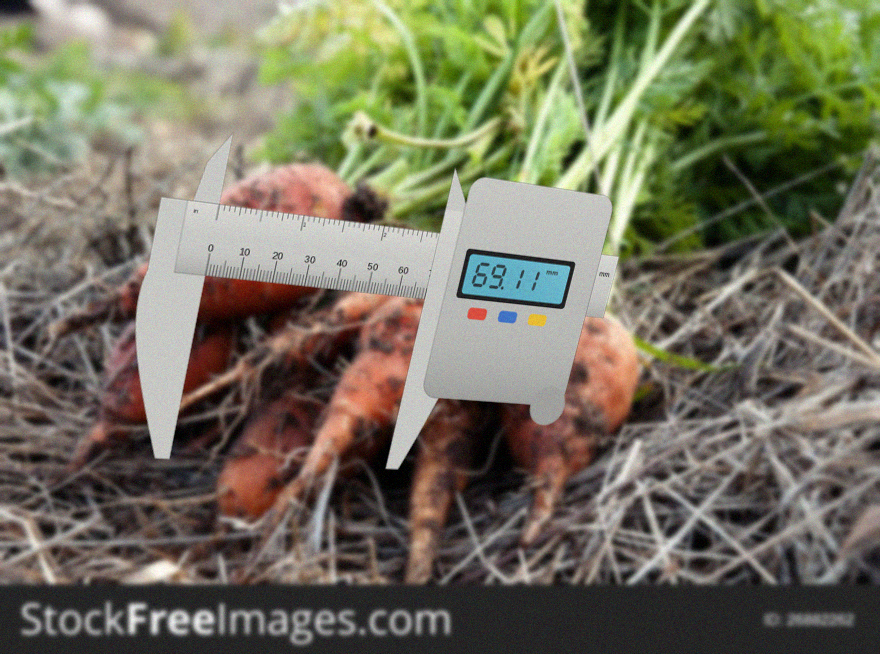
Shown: mm 69.11
